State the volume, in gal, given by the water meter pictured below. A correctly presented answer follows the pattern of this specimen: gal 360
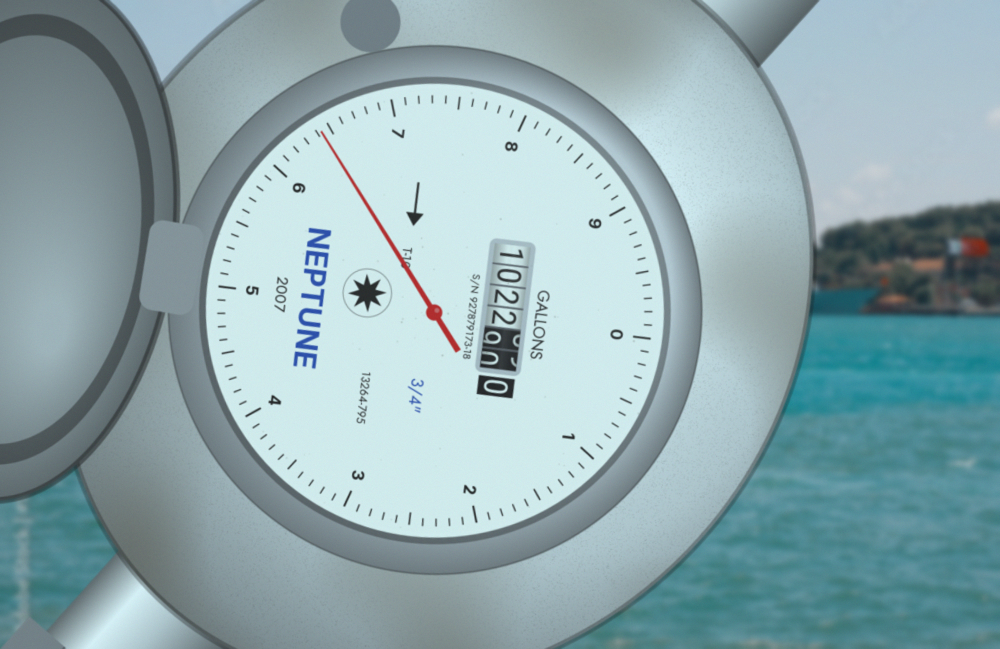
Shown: gal 1022896.4
